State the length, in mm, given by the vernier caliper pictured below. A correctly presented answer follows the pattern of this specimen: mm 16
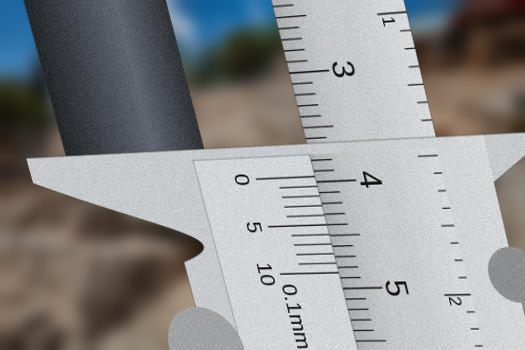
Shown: mm 39.5
